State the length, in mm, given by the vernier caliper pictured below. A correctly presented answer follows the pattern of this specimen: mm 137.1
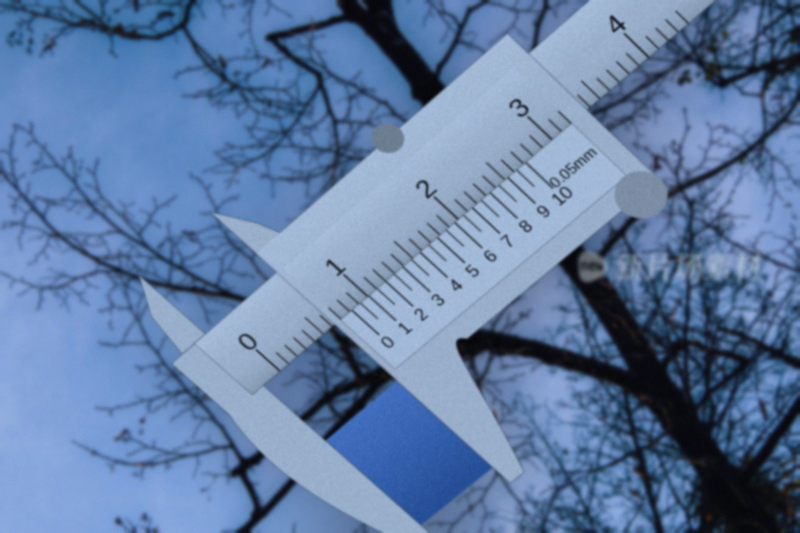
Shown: mm 8.2
